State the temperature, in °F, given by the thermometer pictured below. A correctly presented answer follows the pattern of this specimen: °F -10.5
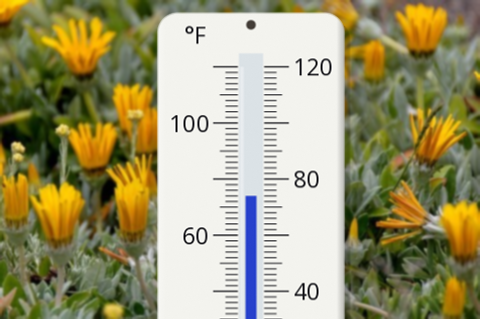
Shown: °F 74
